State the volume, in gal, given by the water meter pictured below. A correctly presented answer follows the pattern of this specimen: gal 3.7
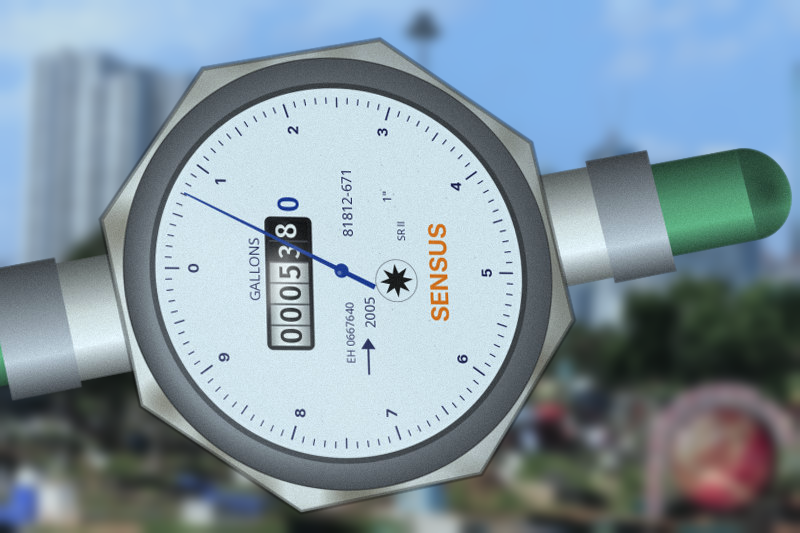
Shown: gal 5380.7
